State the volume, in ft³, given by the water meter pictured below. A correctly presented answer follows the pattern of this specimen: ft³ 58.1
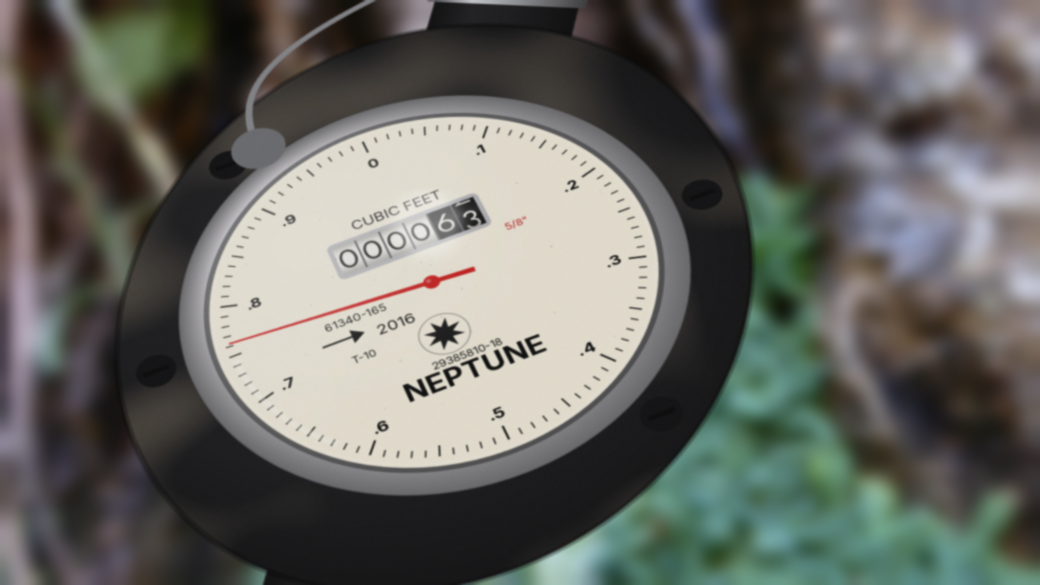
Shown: ft³ 62.76
